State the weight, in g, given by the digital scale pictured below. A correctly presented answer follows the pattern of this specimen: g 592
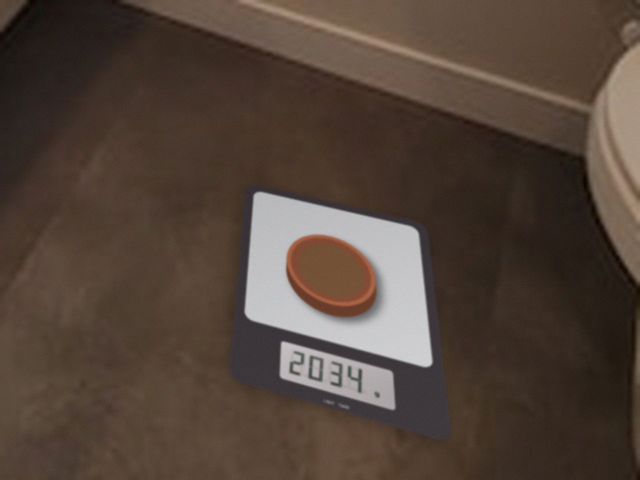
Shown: g 2034
